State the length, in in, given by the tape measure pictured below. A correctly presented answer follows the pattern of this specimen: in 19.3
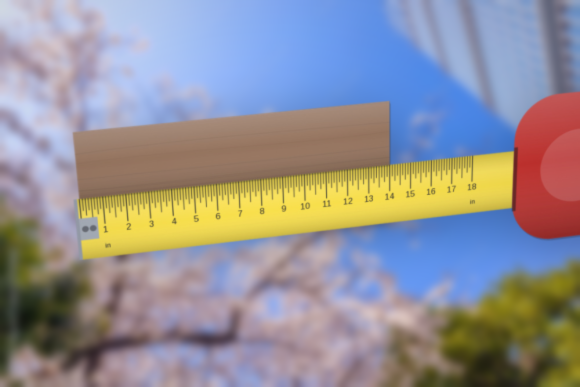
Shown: in 14
